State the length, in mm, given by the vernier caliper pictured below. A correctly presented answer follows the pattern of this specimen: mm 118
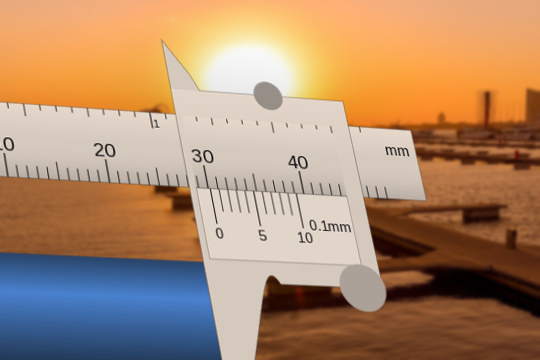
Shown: mm 30.2
